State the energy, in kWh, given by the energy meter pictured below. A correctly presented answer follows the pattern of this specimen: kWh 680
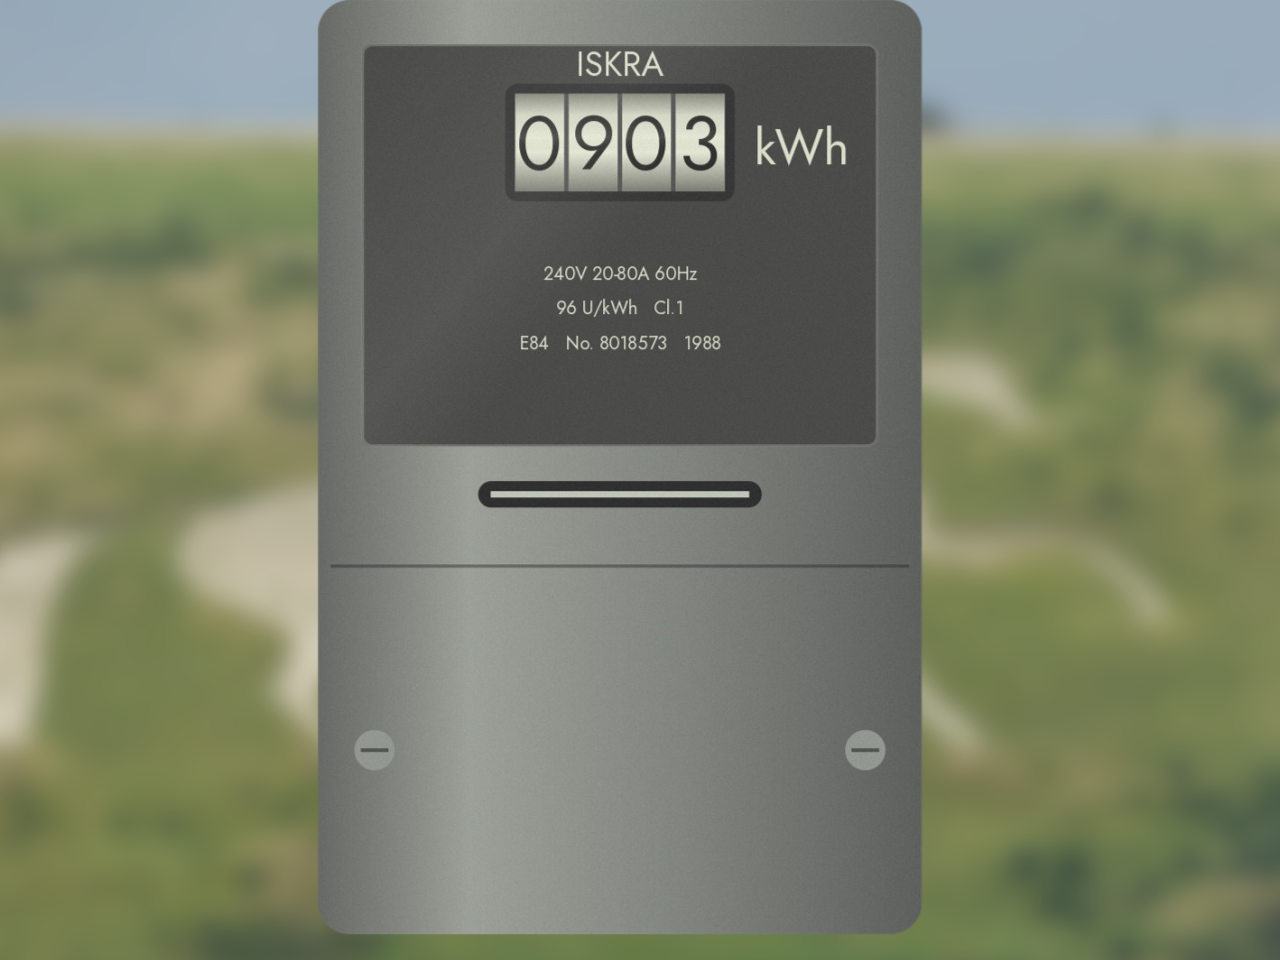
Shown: kWh 903
